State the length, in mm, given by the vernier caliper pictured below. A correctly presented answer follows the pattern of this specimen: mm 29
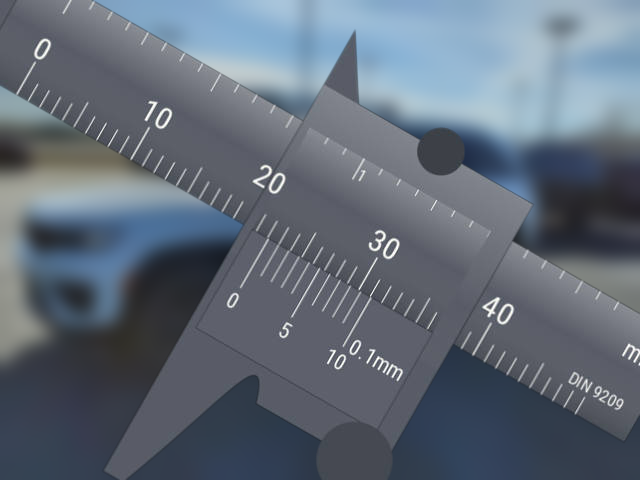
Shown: mm 22.1
